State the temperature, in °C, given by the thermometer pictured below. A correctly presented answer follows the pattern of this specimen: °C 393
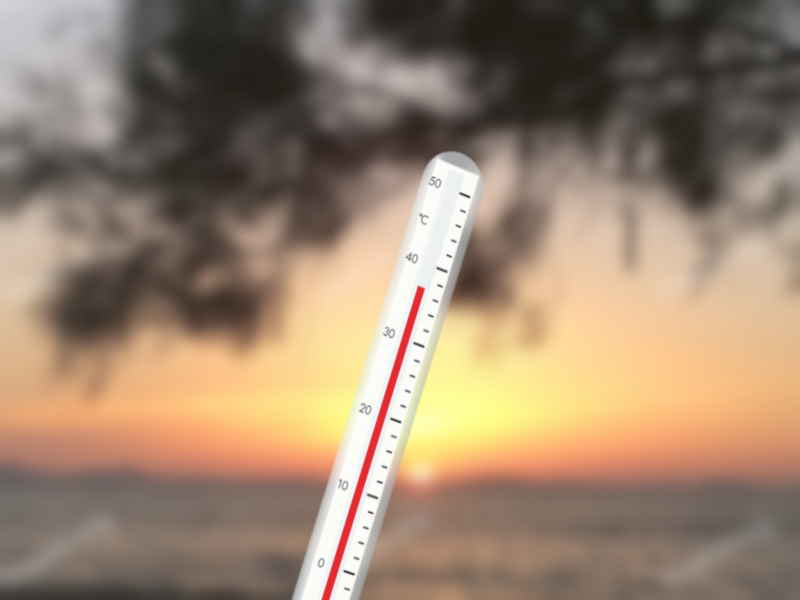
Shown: °C 37
